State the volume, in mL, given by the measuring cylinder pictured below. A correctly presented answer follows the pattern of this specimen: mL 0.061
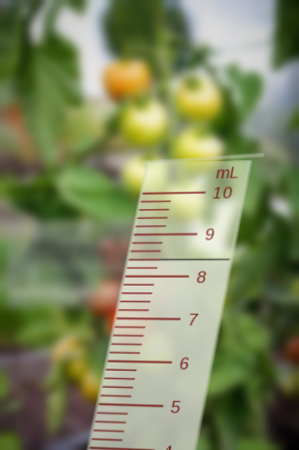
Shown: mL 8.4
